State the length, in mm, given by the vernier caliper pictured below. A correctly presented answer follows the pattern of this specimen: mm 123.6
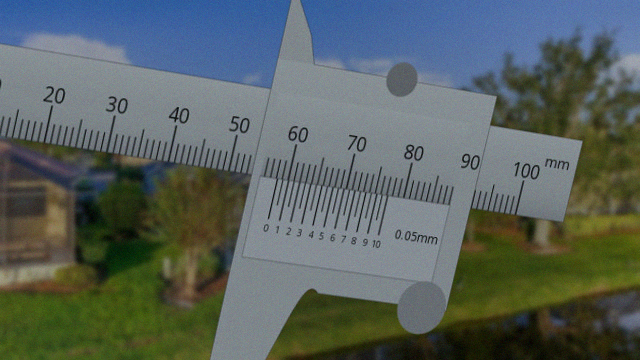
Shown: mm 58.2
